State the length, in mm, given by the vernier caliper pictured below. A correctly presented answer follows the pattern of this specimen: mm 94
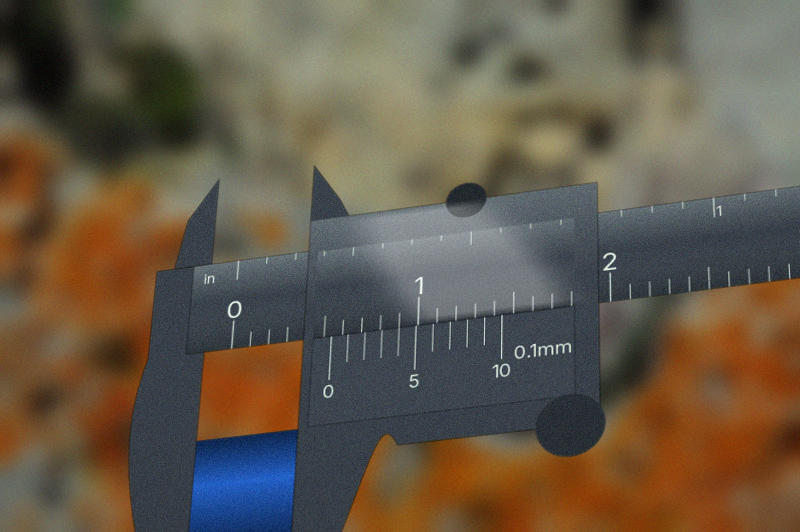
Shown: mm 5.4
